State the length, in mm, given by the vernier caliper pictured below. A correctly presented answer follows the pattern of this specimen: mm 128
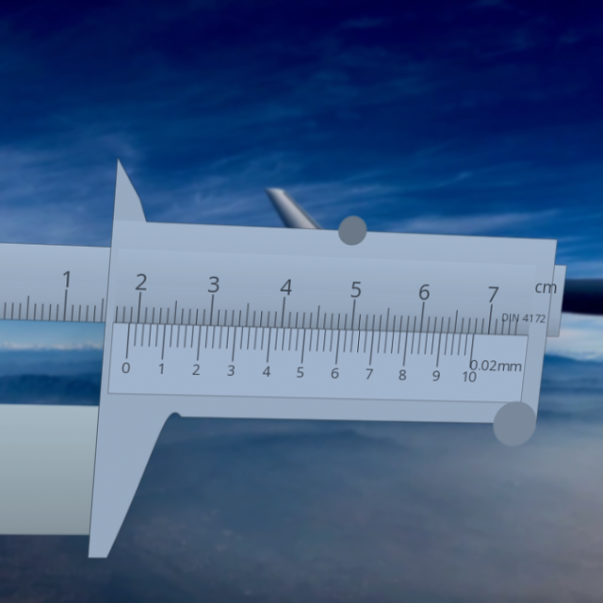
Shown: mm 18.8
